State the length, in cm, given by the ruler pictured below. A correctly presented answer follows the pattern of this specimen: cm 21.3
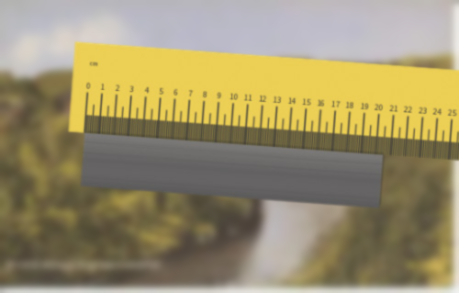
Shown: cm 20.5
